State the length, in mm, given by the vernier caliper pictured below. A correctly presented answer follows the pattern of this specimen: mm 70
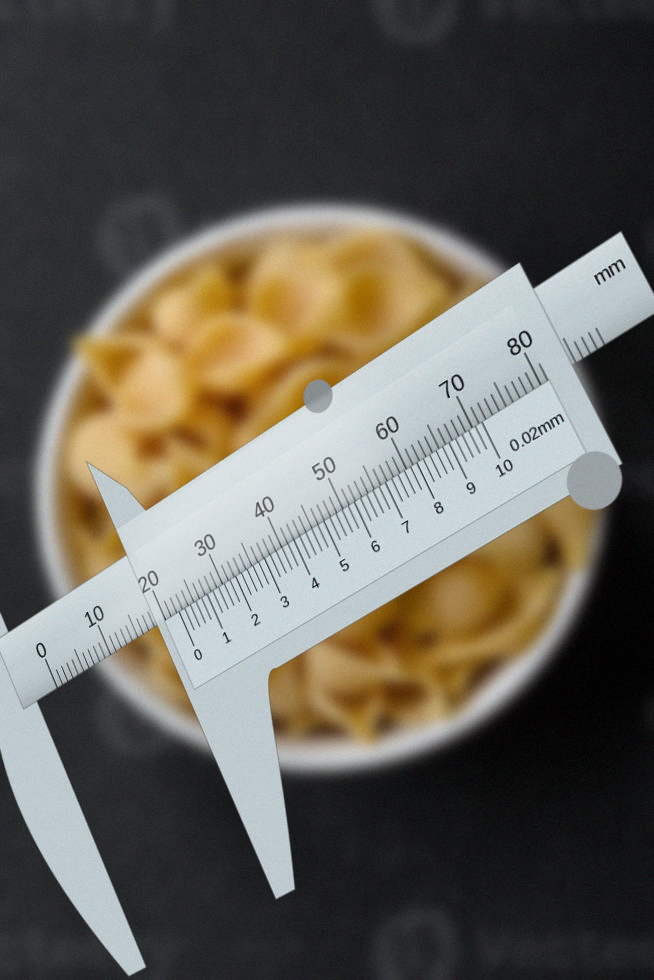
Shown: mm 22.4
